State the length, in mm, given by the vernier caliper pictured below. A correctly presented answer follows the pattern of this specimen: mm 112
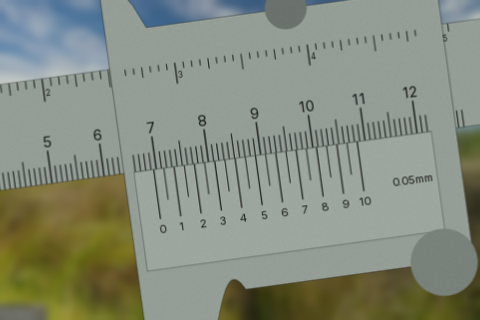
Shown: mm 69.5
